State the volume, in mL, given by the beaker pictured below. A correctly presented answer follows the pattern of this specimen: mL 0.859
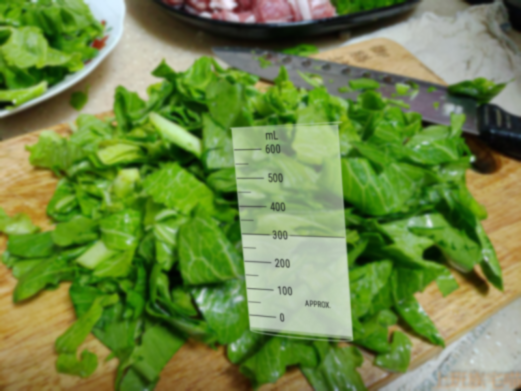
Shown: mL 300
